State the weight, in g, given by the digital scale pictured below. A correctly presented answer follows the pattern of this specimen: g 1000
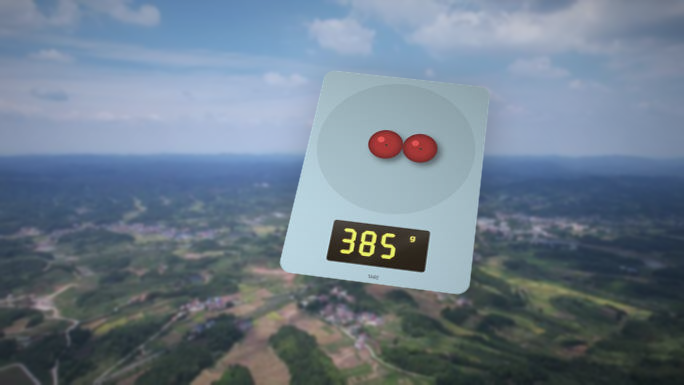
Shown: g 385
